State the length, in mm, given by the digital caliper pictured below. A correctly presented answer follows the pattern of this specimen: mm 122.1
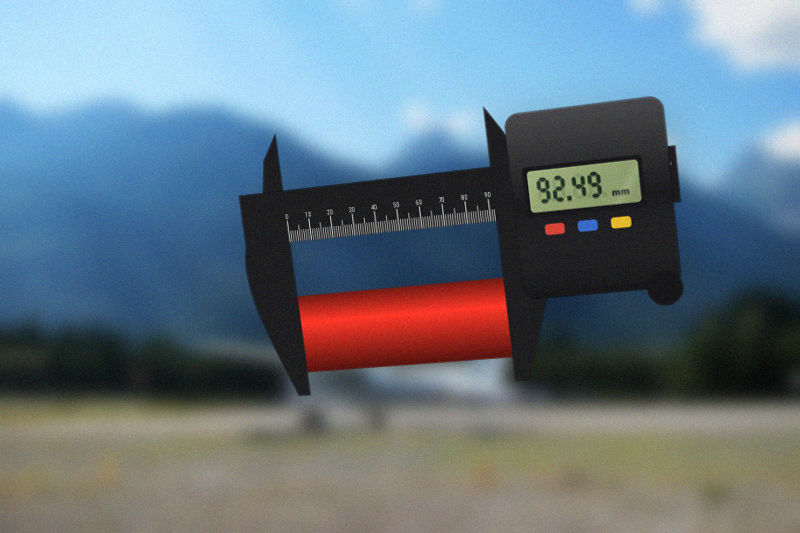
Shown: mm 92.49
